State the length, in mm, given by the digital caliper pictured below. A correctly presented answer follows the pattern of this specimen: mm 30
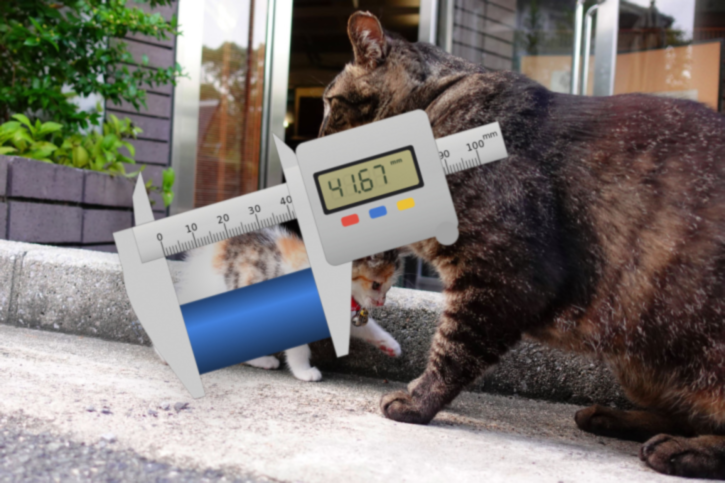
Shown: mm 41.67
